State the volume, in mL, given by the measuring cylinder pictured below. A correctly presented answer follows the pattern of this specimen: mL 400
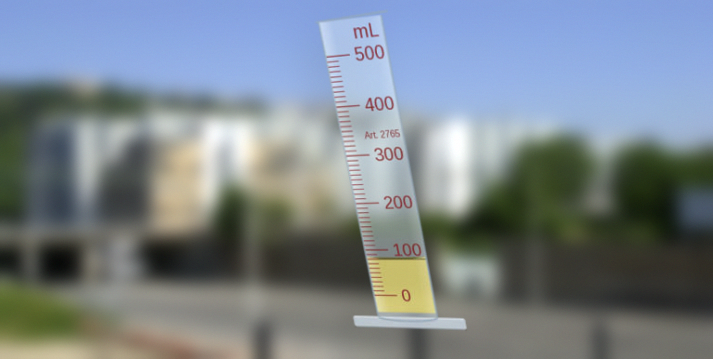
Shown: mL 80
